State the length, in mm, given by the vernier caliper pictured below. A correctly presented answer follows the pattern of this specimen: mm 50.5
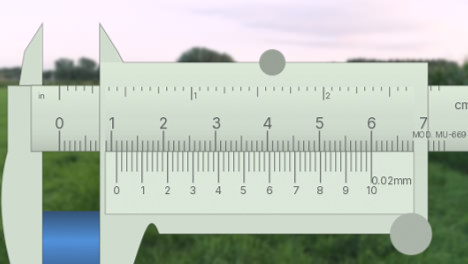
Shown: mm 11.0
